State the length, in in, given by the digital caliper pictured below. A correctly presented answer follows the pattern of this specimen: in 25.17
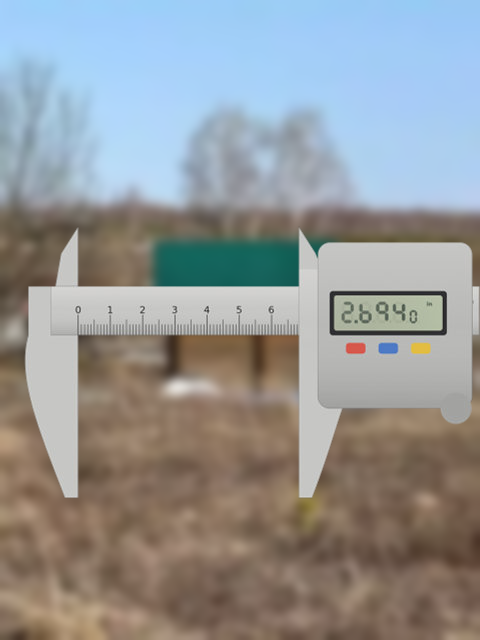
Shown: in 2.6940
